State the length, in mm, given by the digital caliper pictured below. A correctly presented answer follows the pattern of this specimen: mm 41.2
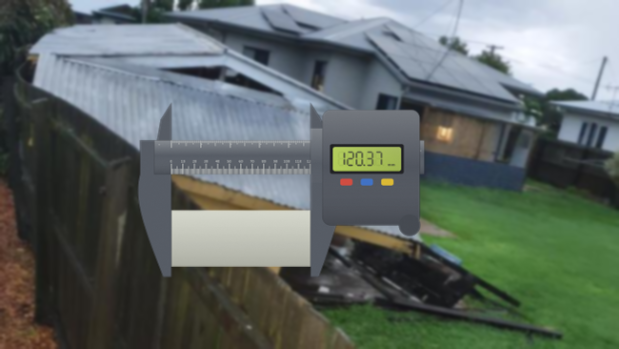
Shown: mm 120.37
